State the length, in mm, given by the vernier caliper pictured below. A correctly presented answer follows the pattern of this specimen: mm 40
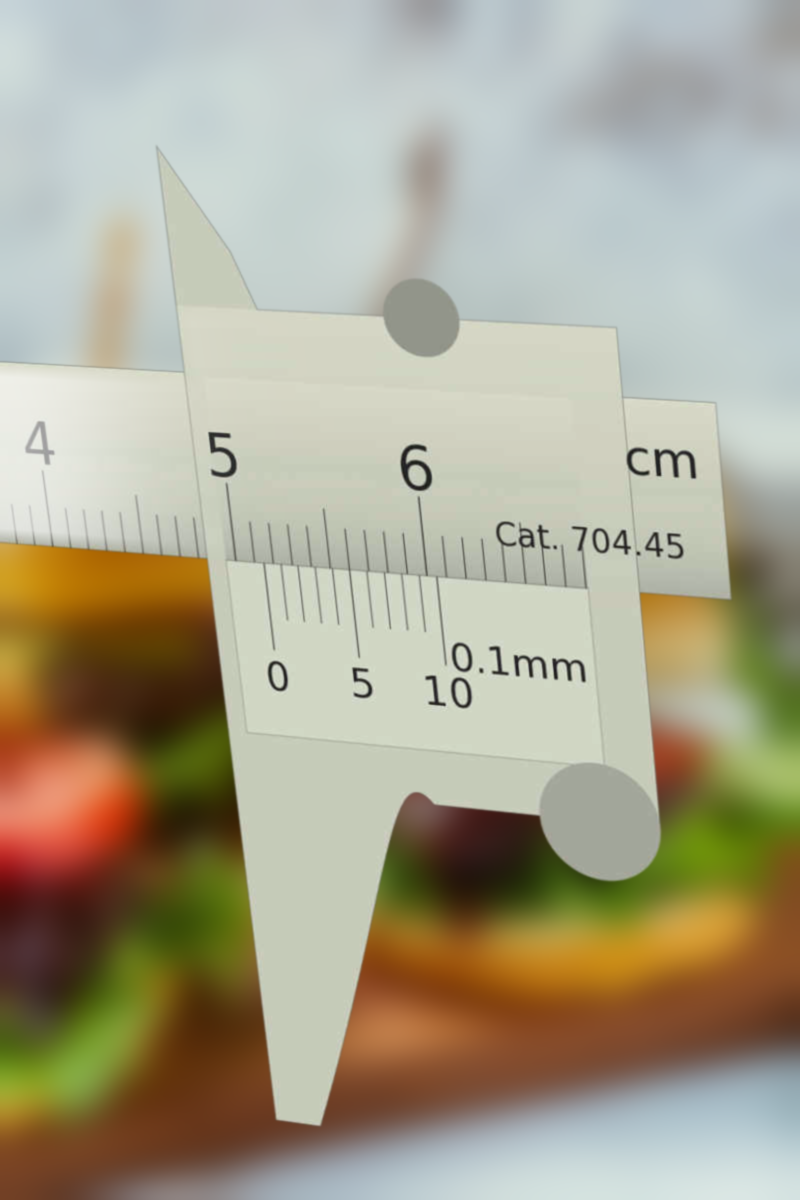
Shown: mm 51.5
